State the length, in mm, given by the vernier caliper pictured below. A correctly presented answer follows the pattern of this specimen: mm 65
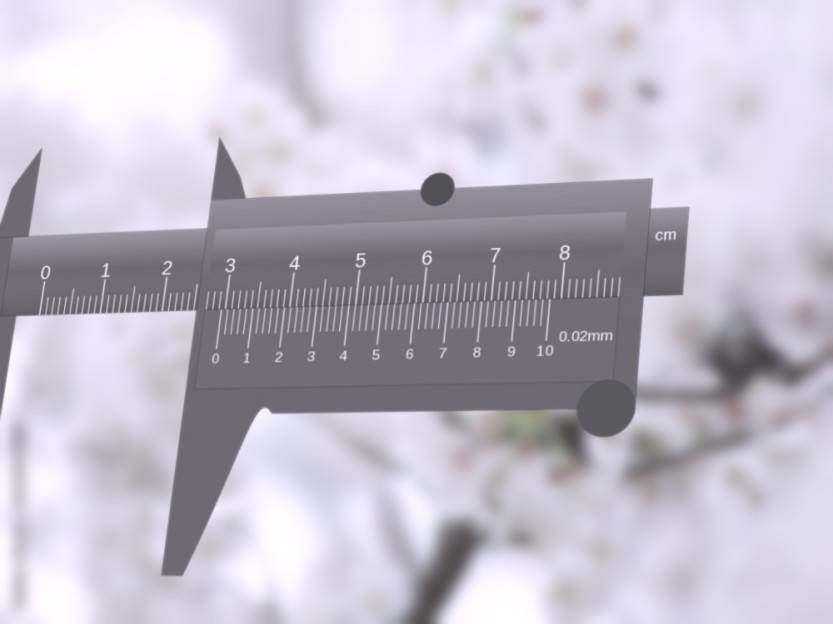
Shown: mm 29.4
